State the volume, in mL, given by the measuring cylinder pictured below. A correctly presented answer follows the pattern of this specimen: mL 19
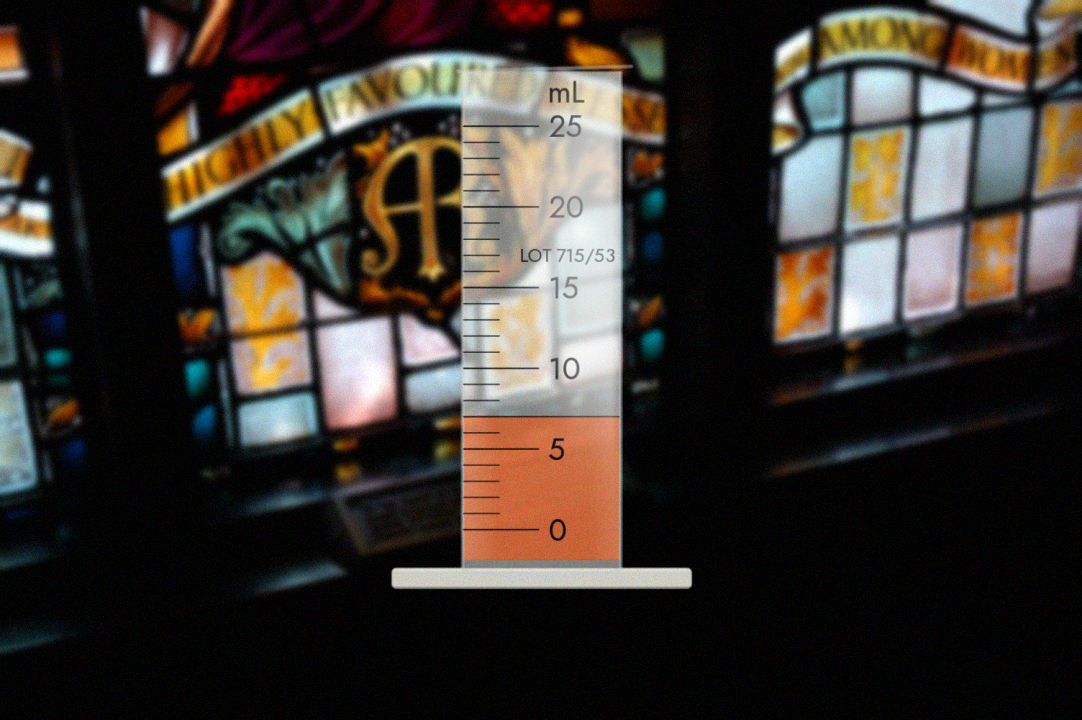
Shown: mL 7
